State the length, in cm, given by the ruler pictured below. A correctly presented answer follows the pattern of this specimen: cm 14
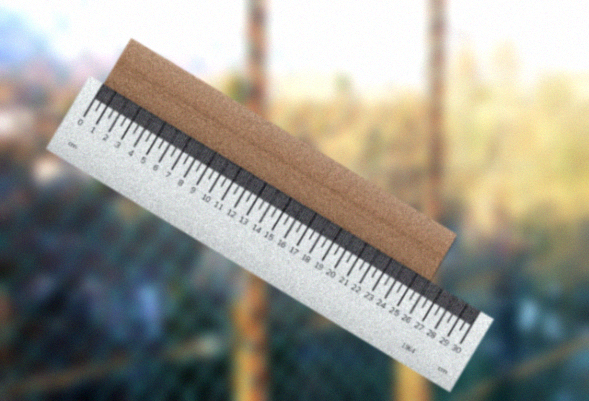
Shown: cm 26
